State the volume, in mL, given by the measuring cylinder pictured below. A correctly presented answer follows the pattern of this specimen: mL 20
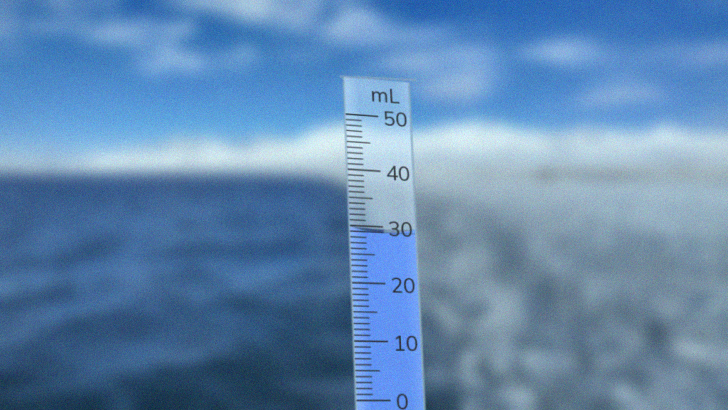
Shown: mL 29
